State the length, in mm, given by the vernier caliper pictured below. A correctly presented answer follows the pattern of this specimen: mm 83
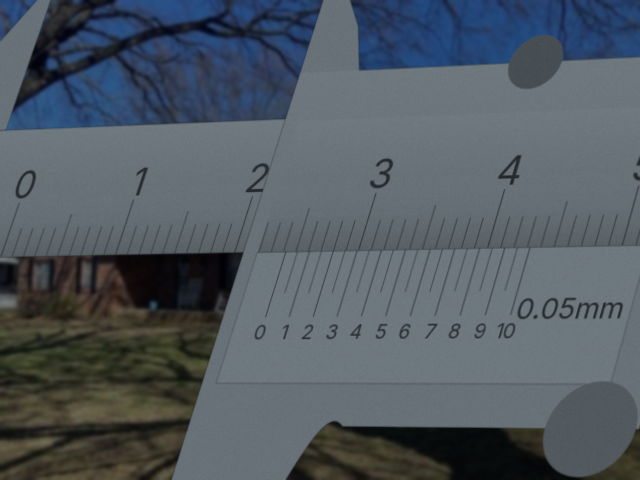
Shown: mm 24.2
